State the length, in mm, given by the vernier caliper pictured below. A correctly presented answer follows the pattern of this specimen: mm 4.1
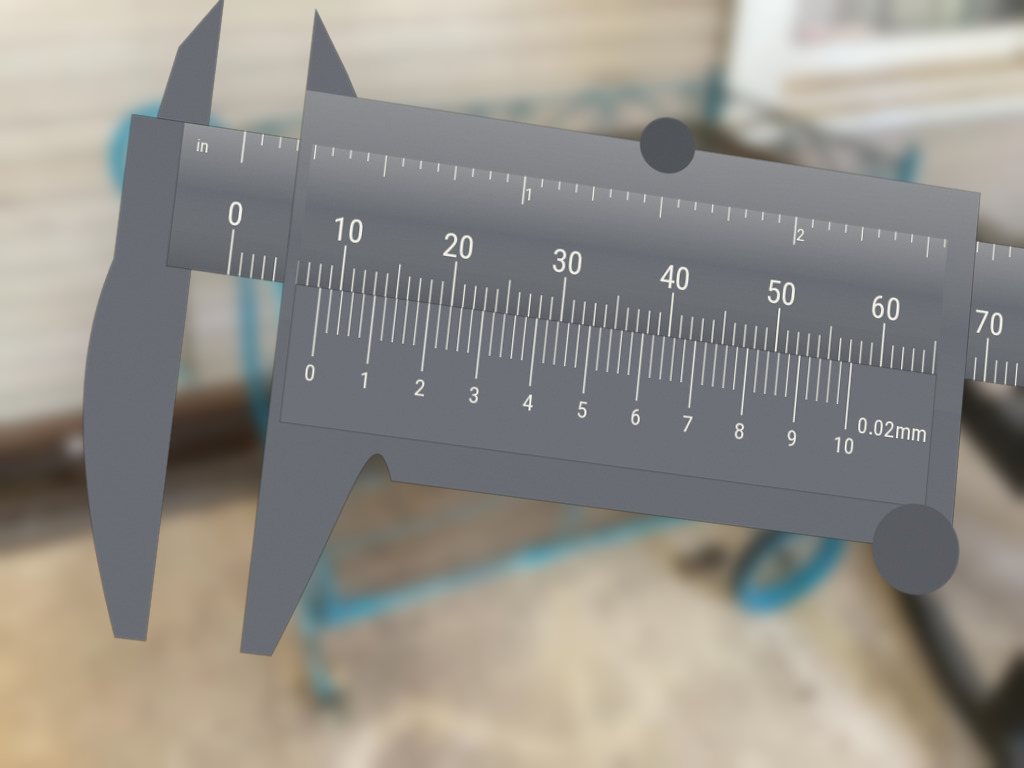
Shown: mm 8.2
